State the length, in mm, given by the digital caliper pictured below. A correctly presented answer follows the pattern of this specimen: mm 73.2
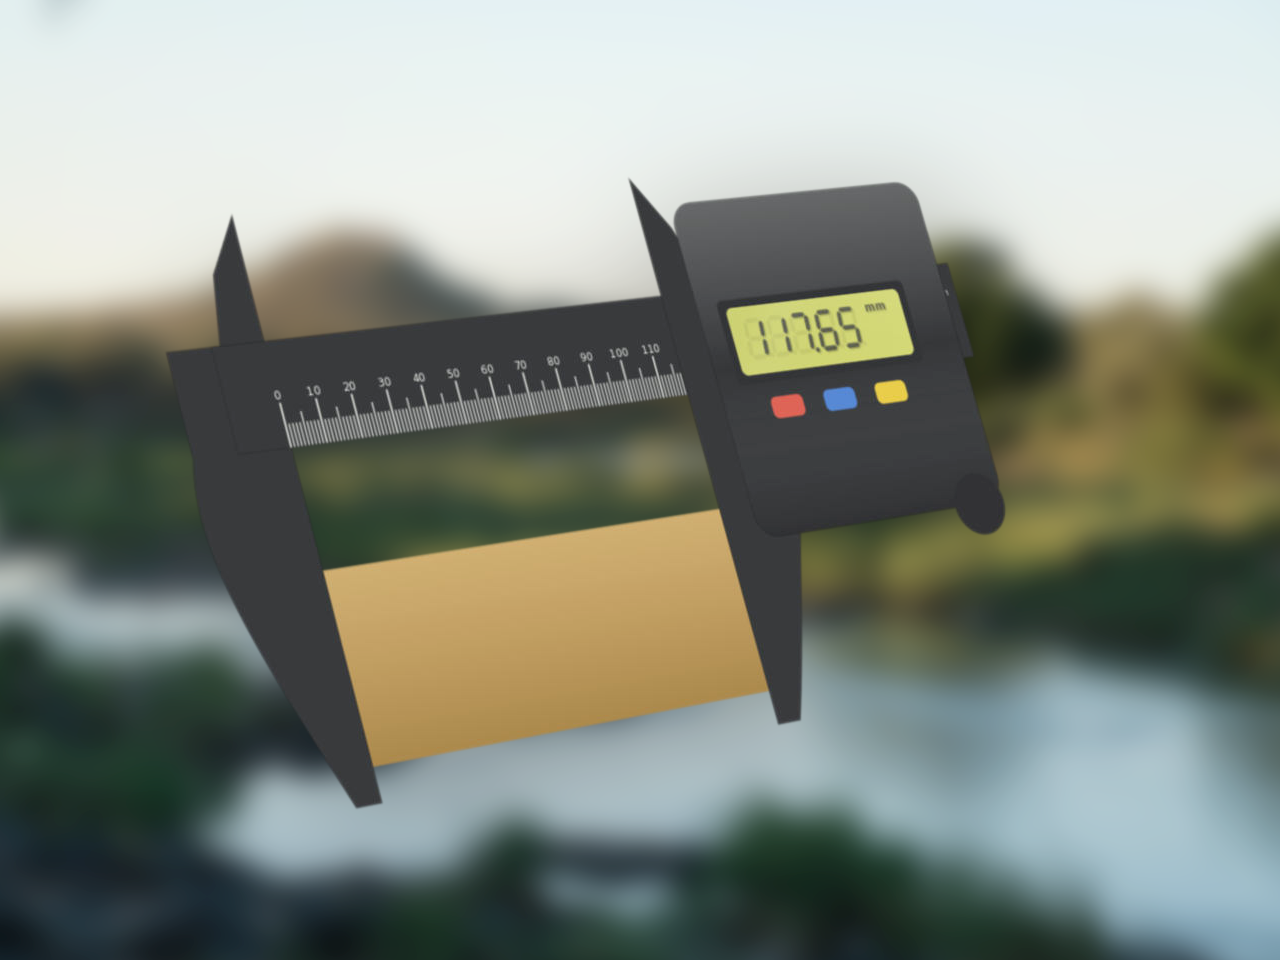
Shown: mm 117.65
